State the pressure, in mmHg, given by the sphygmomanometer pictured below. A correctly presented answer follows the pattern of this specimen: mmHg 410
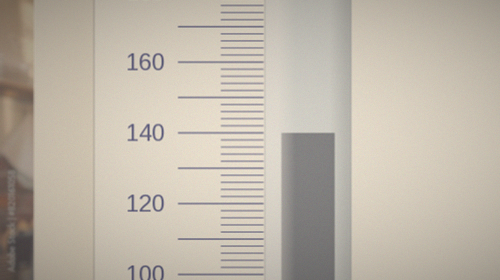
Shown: mmHg 140
